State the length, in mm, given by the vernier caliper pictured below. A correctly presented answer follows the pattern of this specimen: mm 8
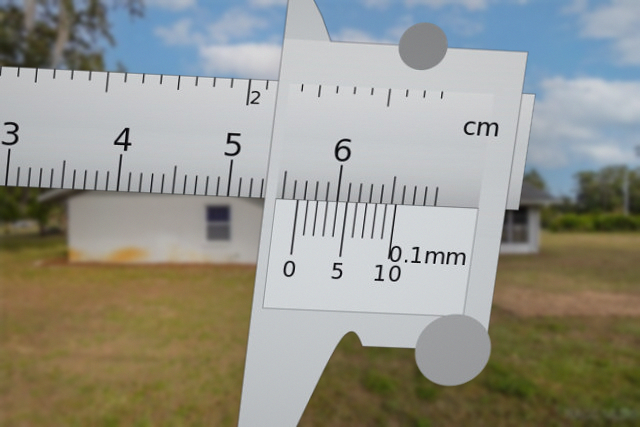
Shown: mm 56.4
